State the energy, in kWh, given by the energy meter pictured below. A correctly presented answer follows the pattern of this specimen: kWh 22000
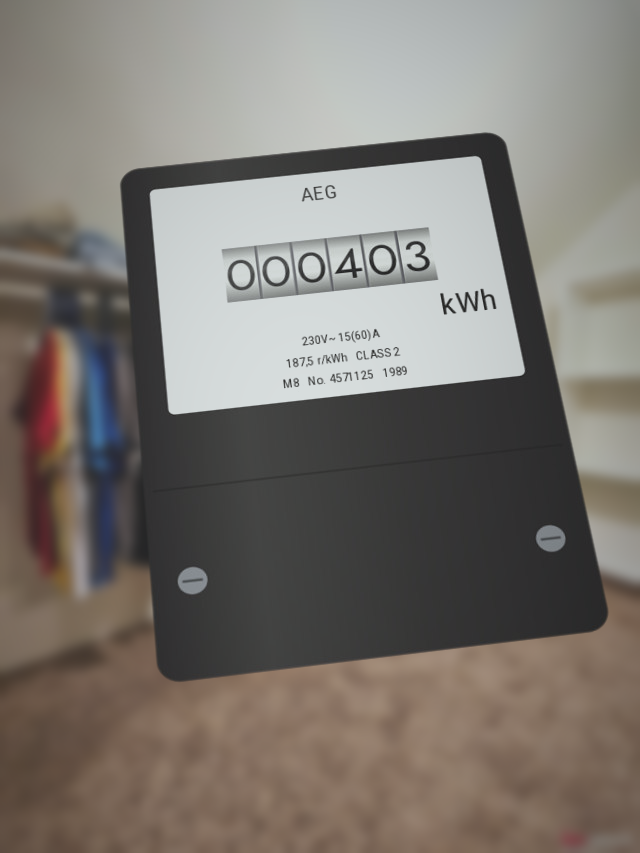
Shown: kWh 403
